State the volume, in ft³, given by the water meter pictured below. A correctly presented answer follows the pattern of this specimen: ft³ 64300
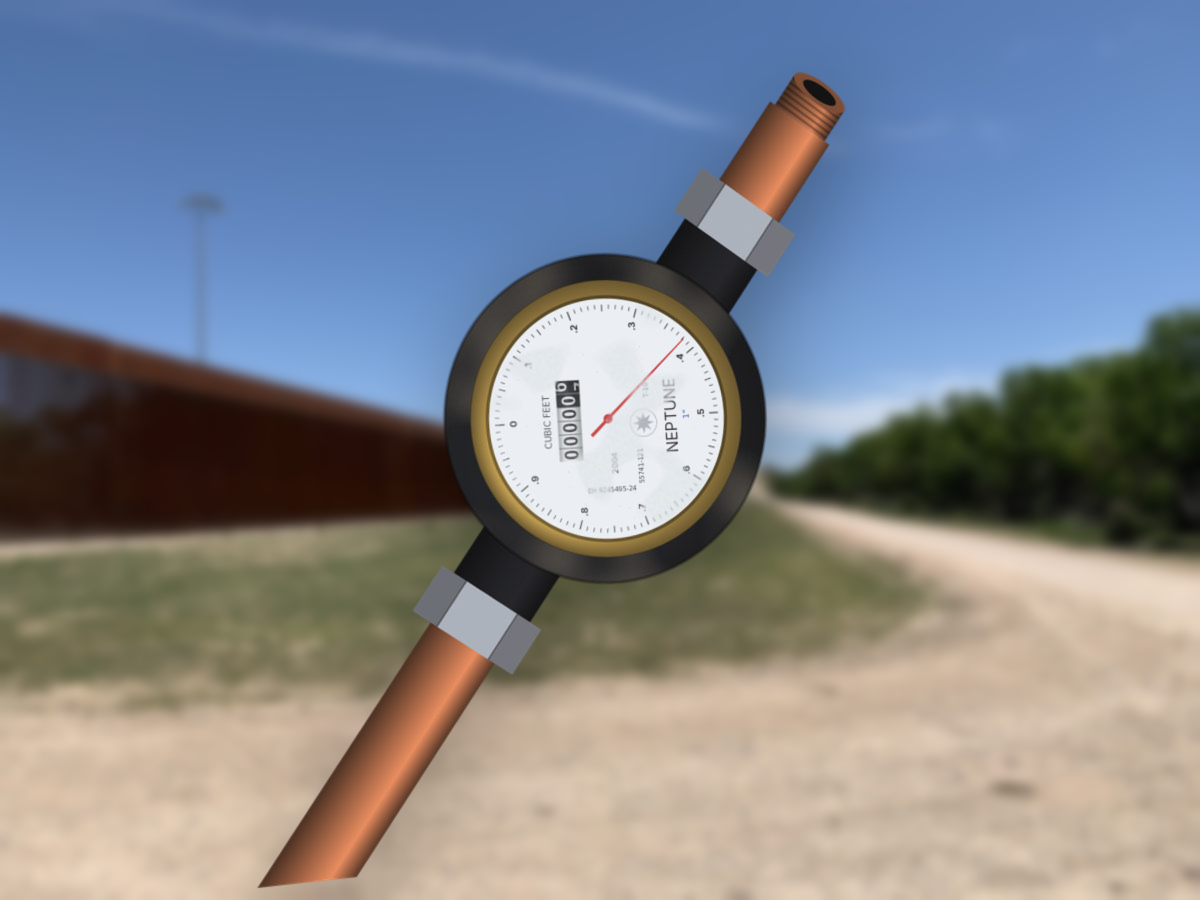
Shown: ft³ 6.38
